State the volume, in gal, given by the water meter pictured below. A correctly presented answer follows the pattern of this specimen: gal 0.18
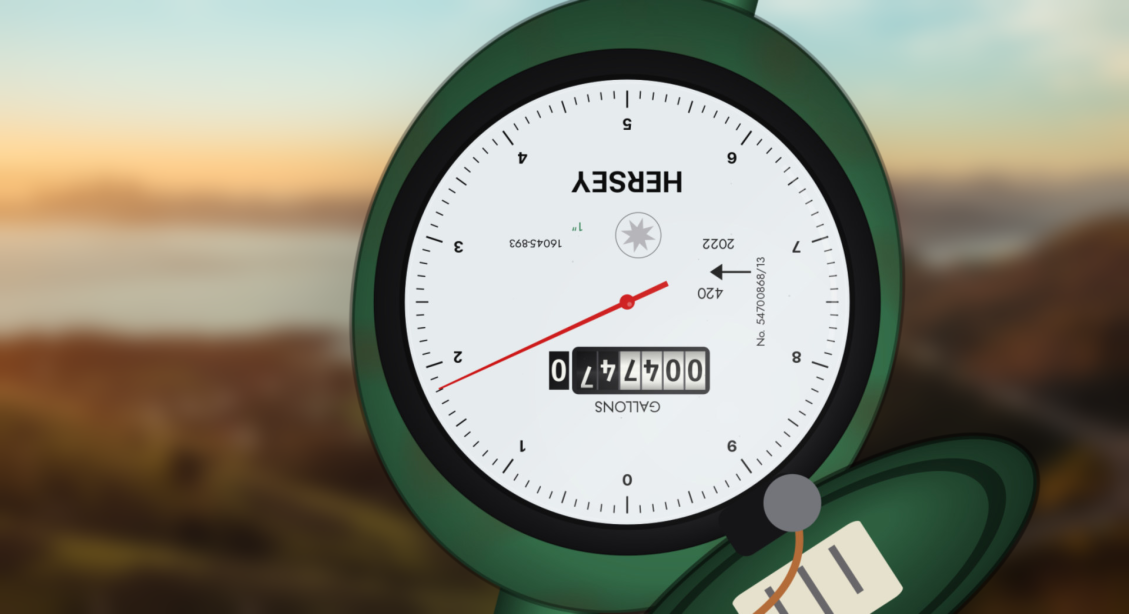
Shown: gal 47471.8
